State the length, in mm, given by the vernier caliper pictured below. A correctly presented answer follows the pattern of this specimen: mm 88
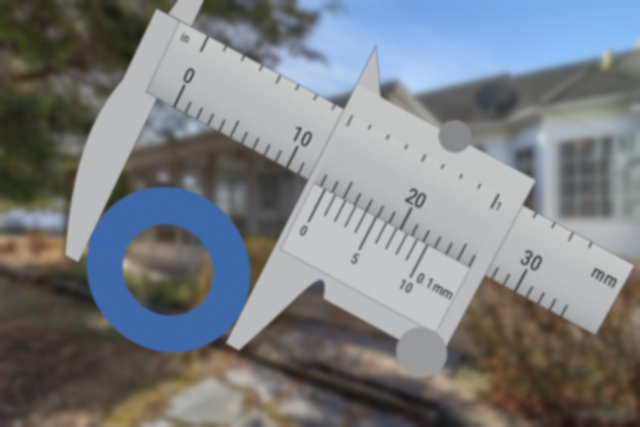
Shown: mm 13.4
